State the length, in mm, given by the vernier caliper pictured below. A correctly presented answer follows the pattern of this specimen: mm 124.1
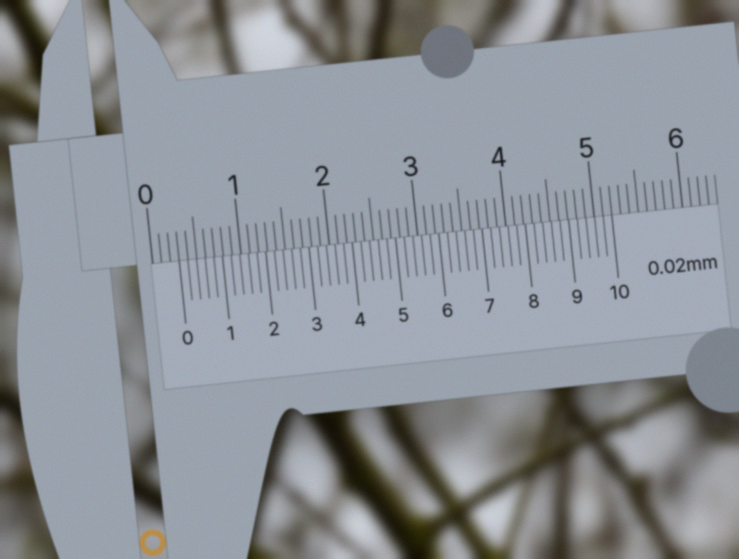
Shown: mm 3.0
